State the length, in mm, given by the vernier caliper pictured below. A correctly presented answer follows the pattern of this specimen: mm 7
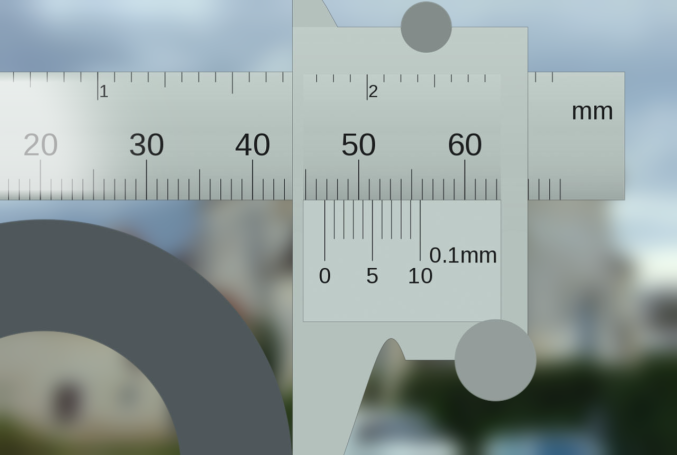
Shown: mm 46.8
